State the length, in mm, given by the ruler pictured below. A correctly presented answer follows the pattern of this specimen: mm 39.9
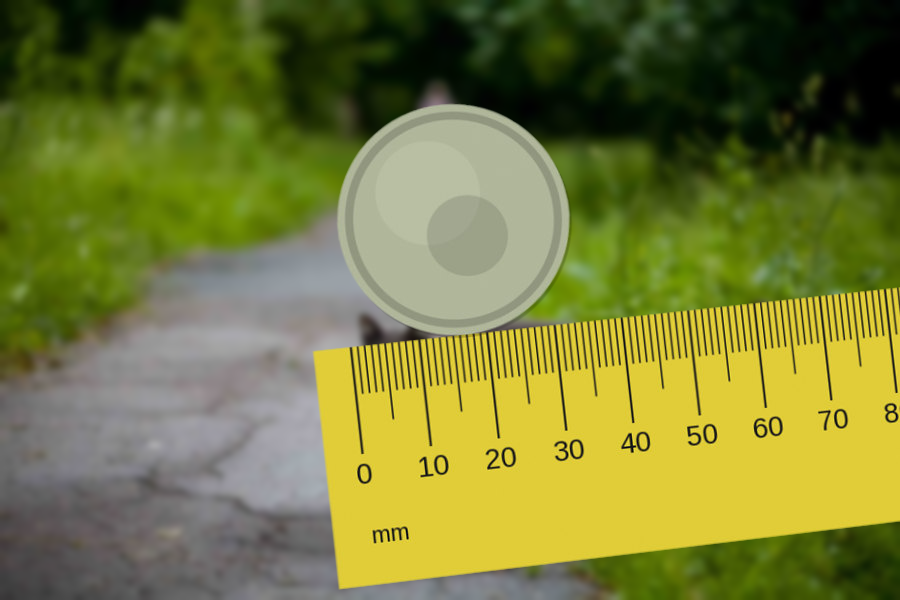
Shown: mm 34
